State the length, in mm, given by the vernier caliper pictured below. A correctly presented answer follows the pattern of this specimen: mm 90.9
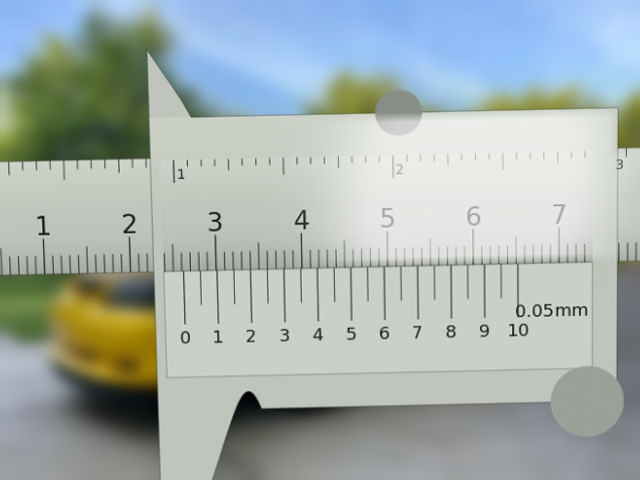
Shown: mm 26.2
